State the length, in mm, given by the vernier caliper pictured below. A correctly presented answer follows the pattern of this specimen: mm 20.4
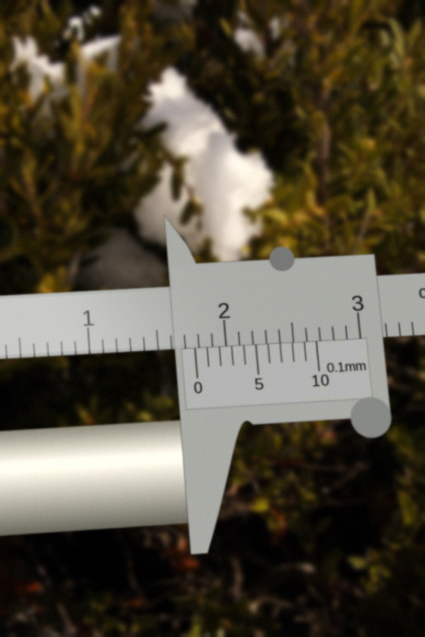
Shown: mm 17.7
